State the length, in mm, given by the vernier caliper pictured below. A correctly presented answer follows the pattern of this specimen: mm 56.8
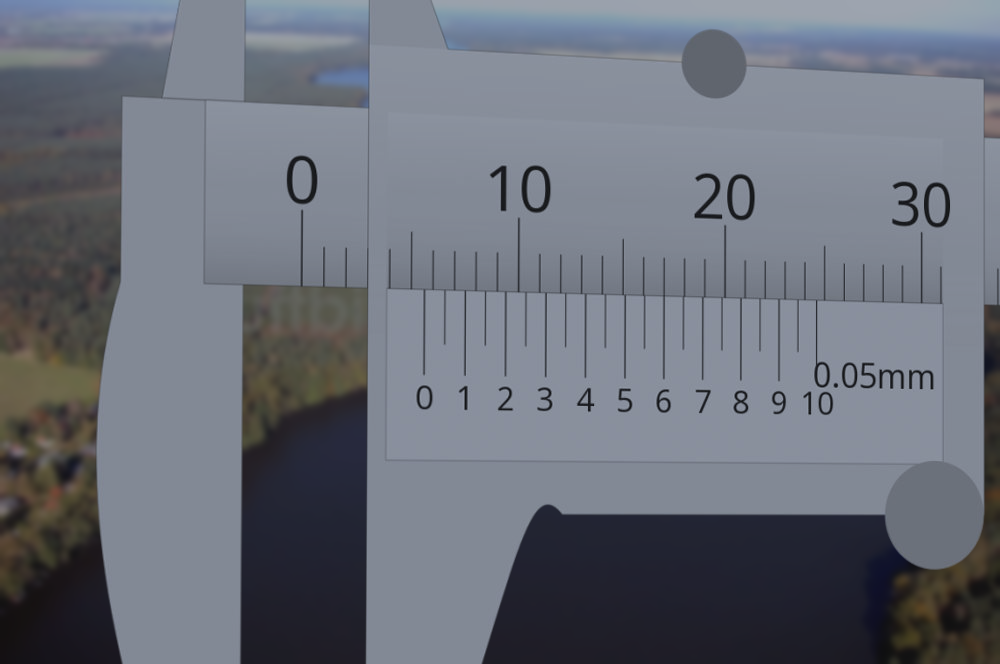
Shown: mm 5.6
